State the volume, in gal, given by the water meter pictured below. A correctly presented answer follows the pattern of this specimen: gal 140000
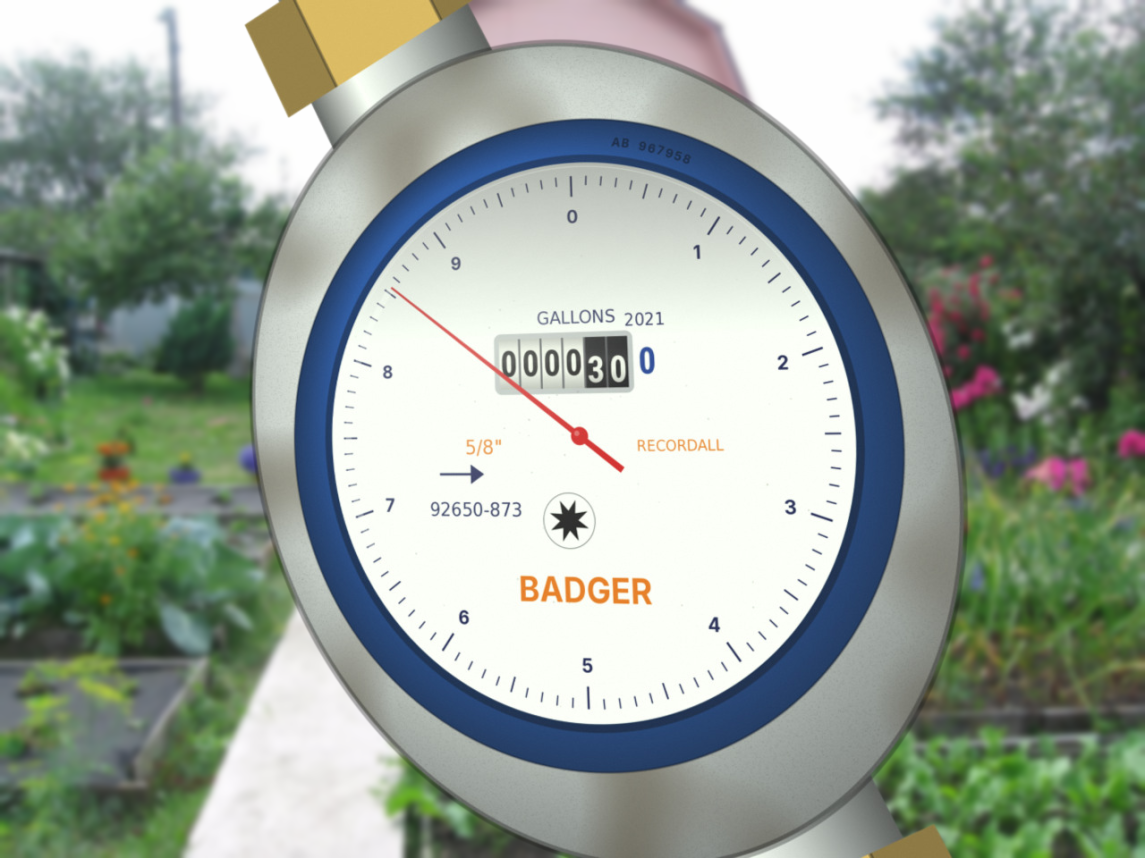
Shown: gal 298.5
